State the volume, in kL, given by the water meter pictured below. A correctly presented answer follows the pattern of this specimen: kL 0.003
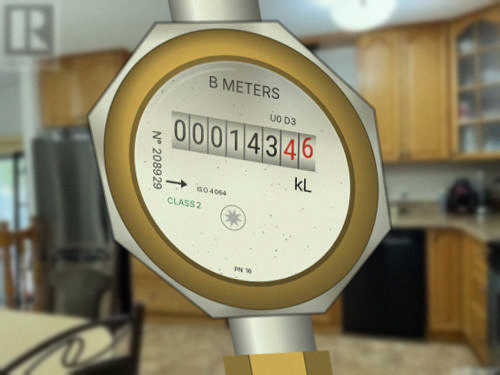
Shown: kL 143.46
